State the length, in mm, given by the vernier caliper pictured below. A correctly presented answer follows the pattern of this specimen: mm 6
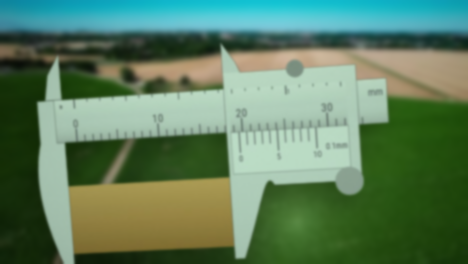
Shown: mm 19.6
